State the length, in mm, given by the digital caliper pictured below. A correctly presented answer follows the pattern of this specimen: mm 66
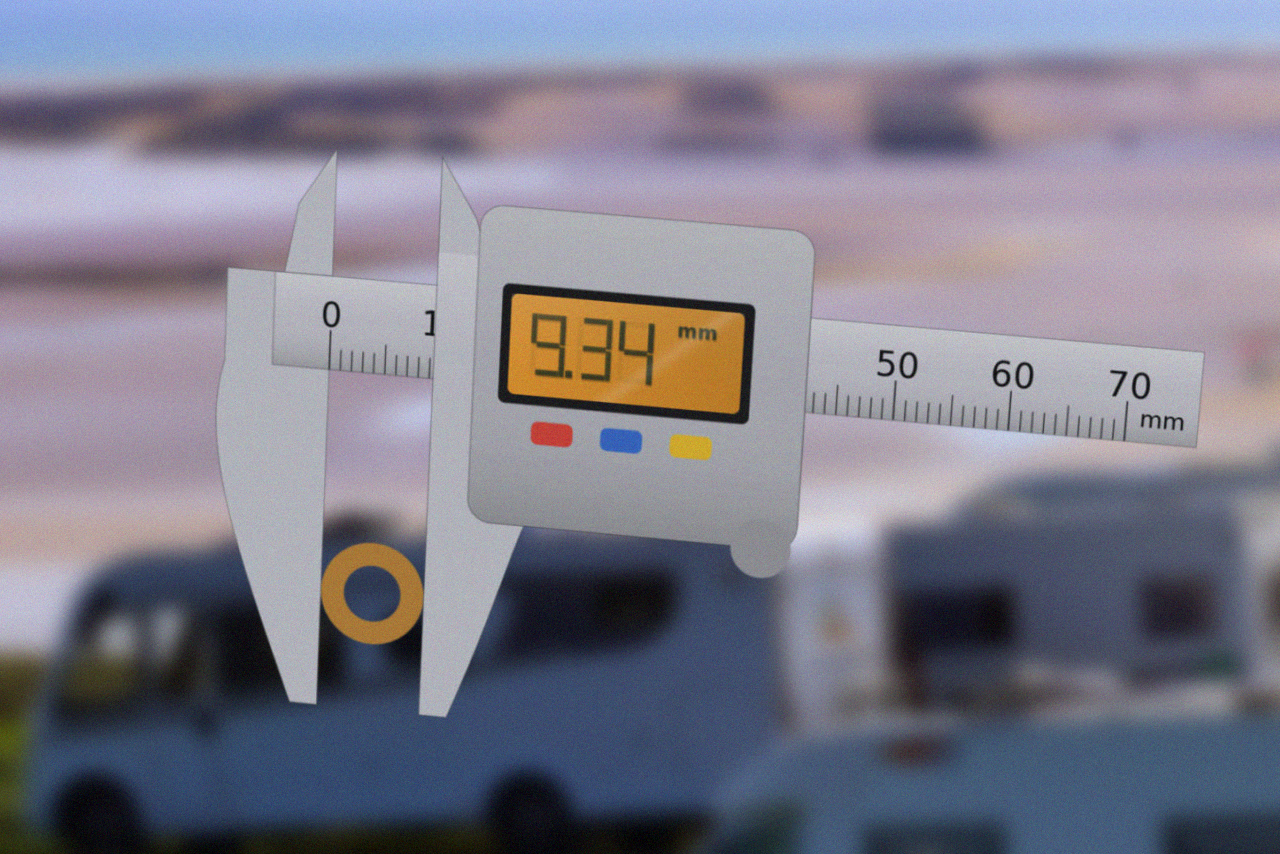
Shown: mm 9.34
